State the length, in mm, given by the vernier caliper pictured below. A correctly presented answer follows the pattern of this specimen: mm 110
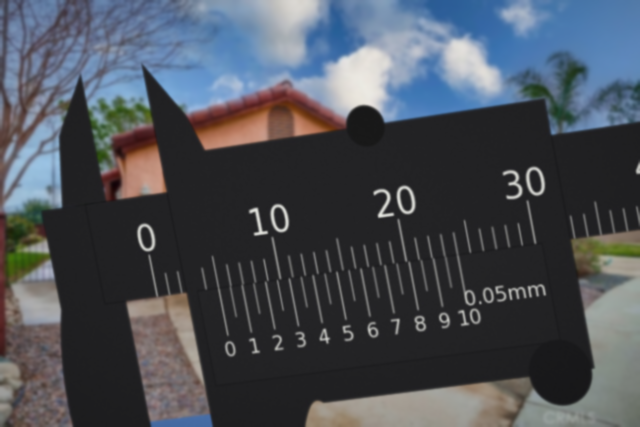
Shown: mm 5.0
